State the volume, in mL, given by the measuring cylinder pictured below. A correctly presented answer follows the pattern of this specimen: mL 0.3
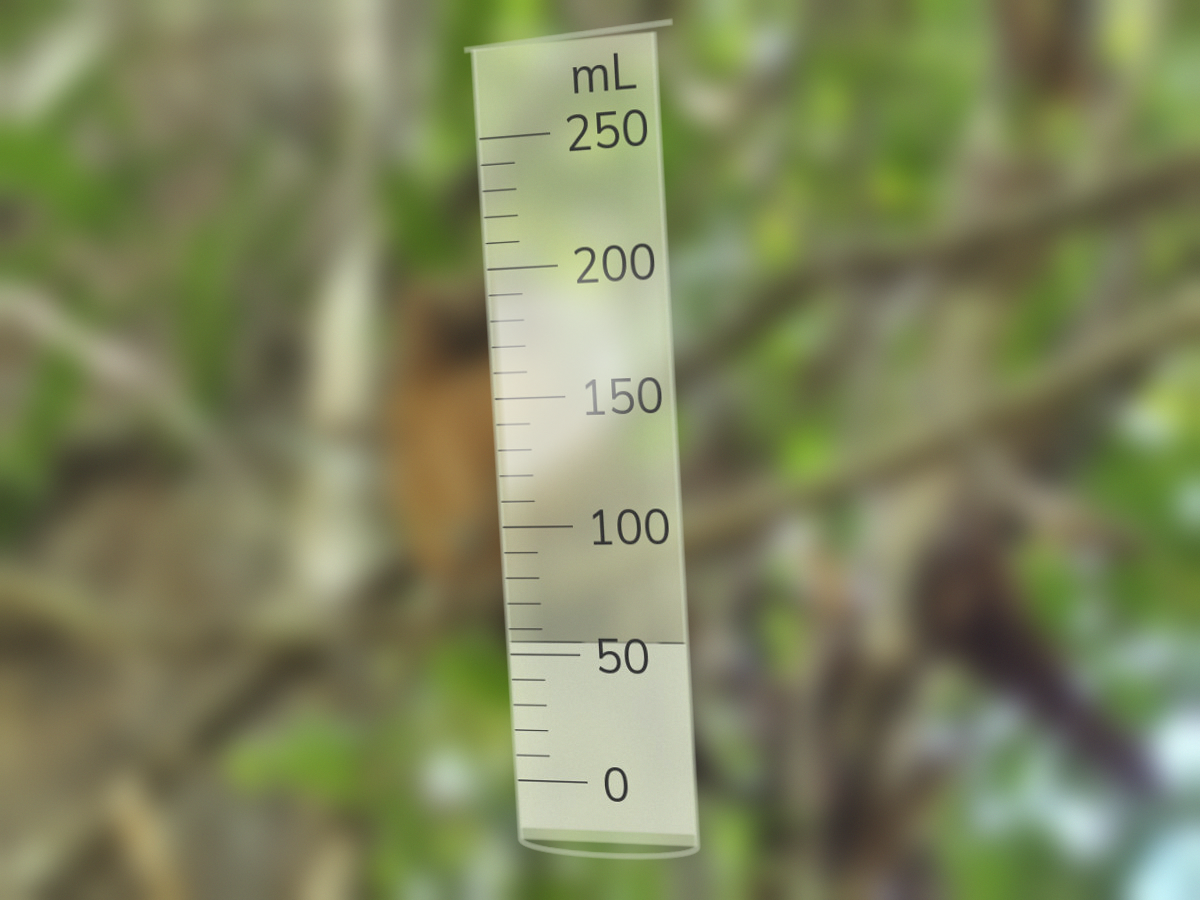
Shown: mL 55
